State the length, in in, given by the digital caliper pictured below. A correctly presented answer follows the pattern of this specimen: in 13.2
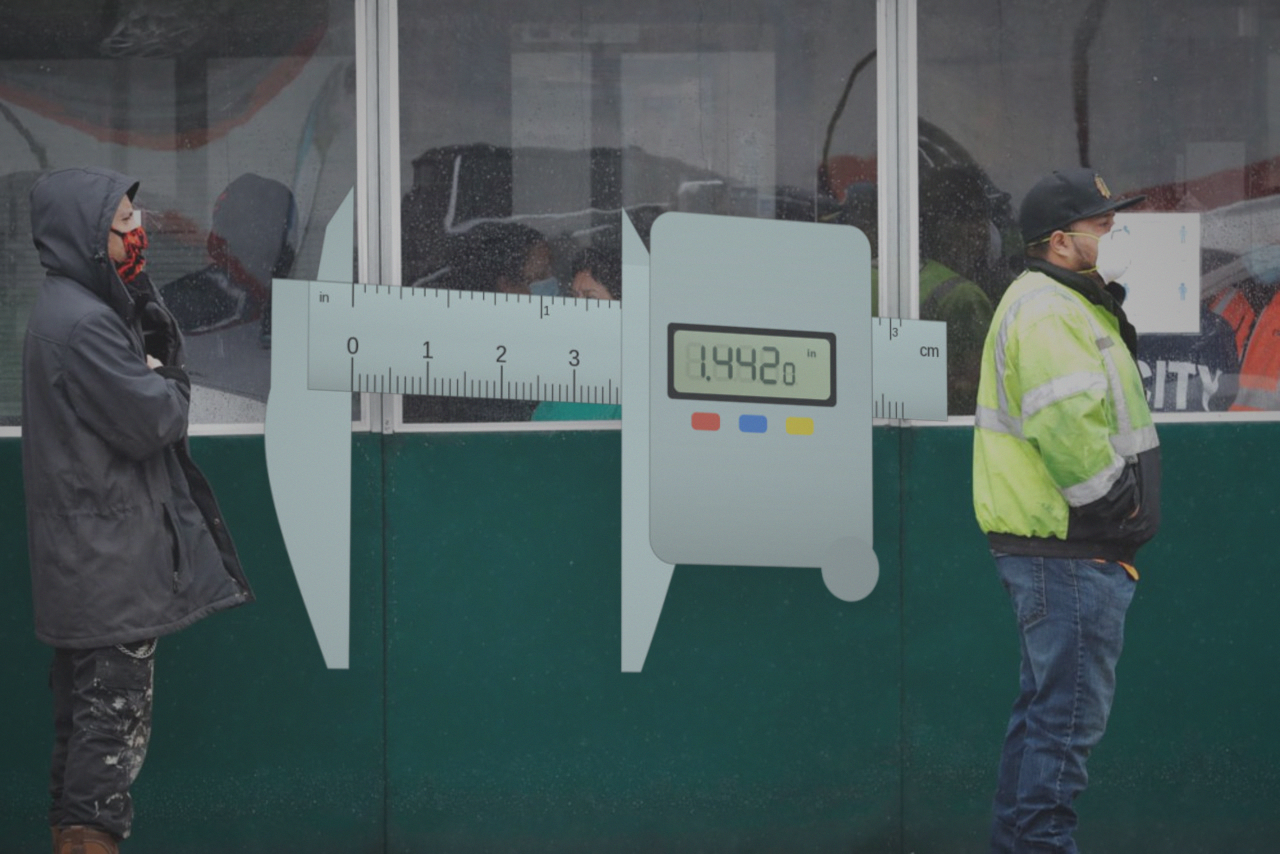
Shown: in 1.4420
